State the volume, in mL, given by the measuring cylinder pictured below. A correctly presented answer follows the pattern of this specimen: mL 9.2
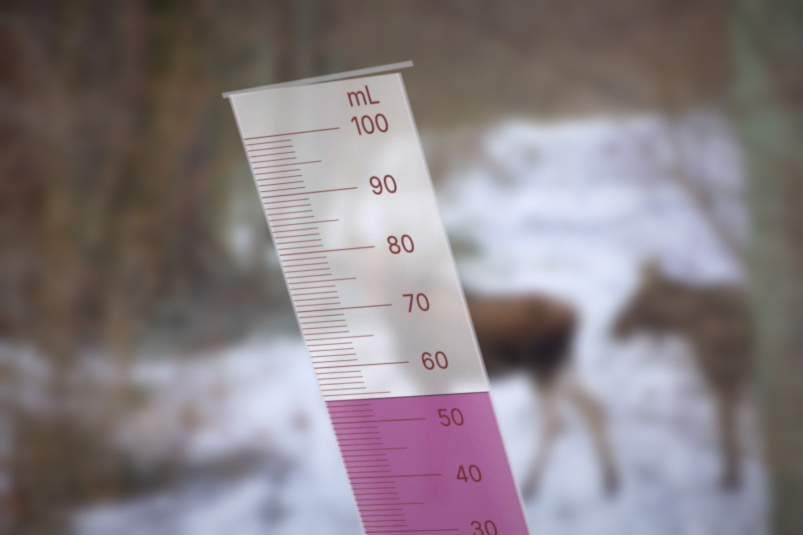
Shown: mL 54
